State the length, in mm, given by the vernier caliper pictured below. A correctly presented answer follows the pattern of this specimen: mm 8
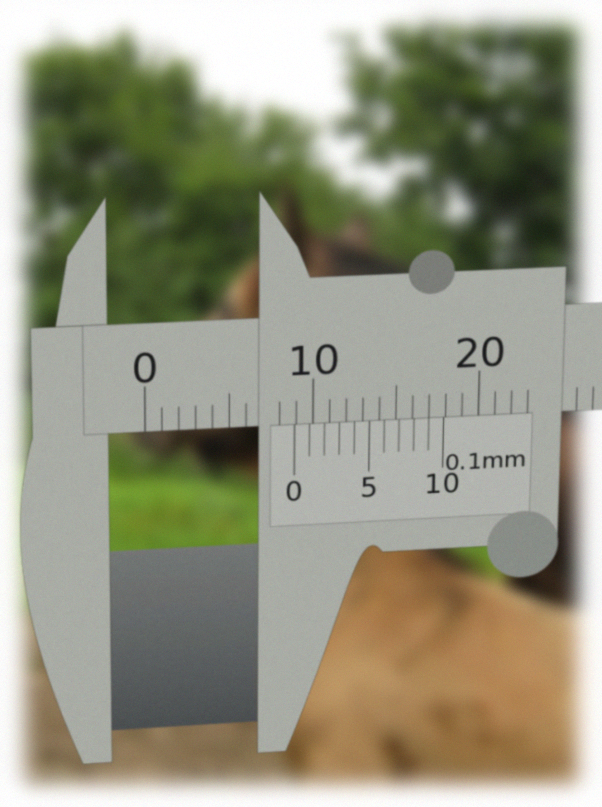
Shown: mm 8.9
